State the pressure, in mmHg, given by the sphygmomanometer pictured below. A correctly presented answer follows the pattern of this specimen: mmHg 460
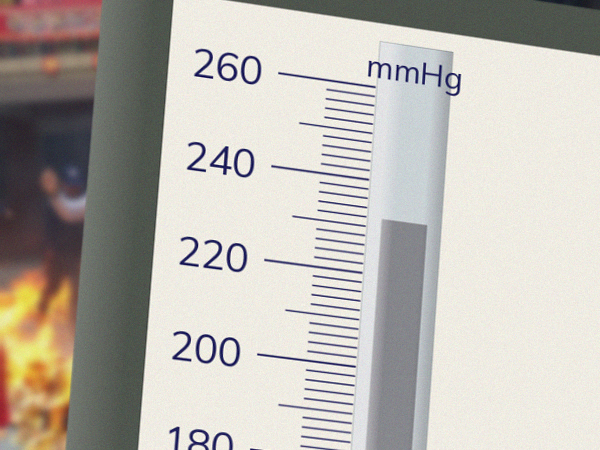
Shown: mmHg 232
